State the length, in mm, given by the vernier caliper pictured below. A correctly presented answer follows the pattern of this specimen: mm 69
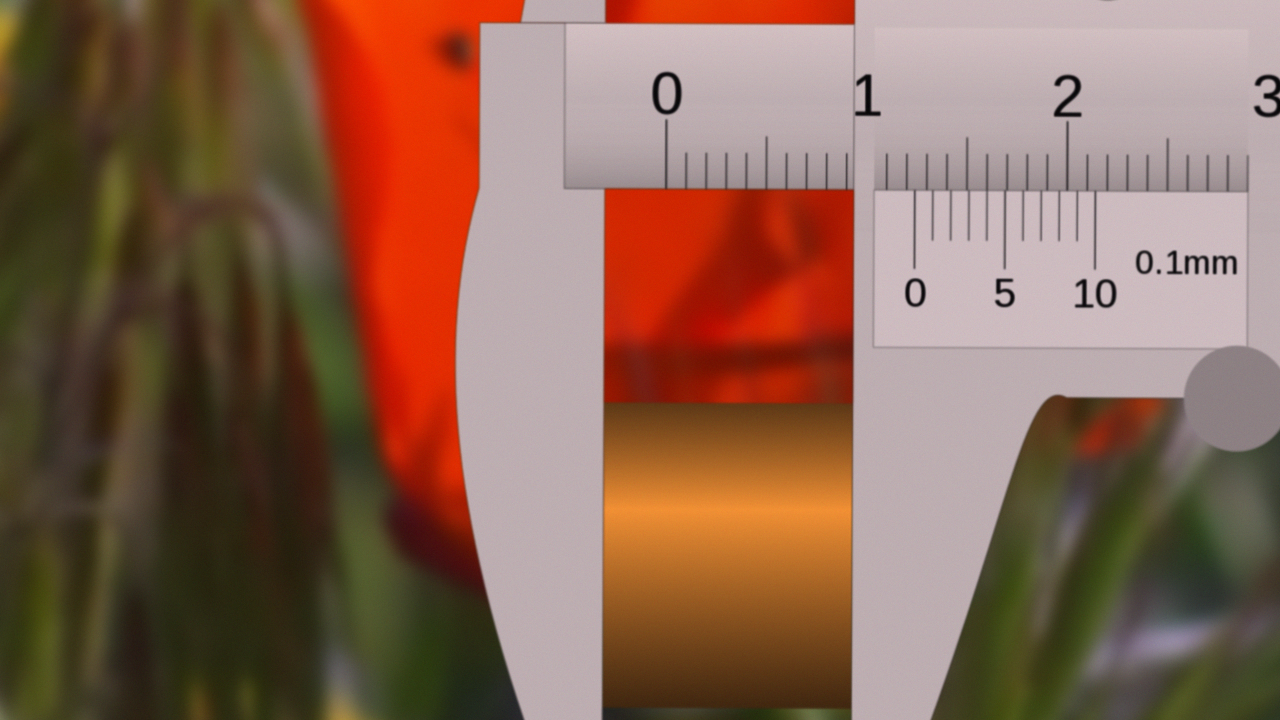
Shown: mm 12.4
